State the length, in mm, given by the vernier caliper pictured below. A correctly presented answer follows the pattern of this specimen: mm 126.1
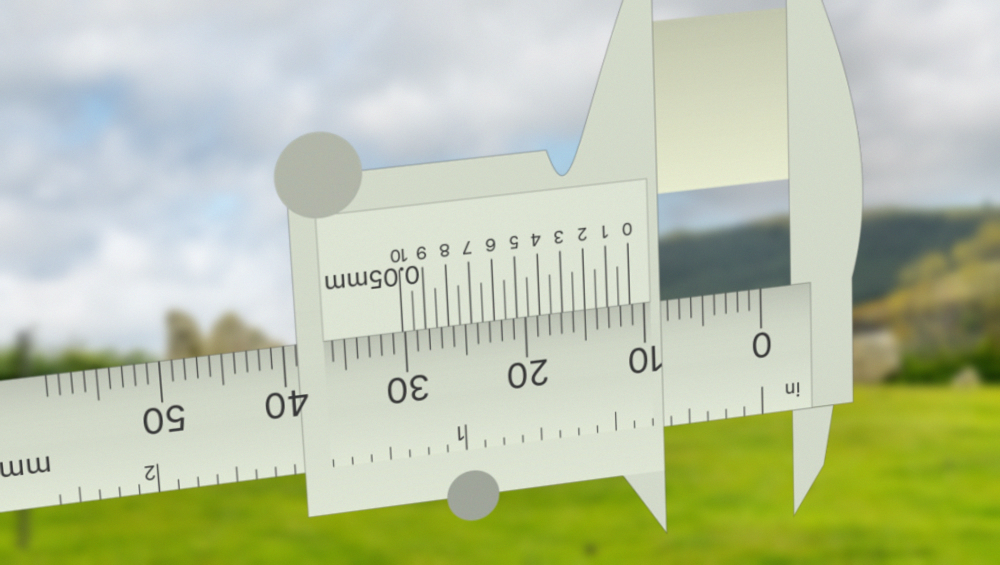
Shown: mm 11.2
